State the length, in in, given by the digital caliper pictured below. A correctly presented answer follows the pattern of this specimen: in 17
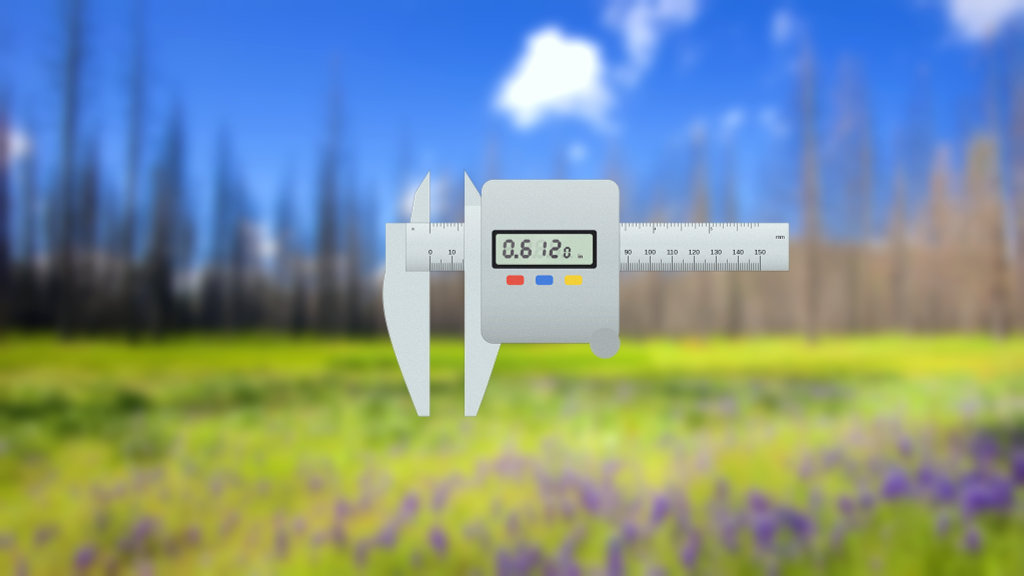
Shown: in 0.6120
